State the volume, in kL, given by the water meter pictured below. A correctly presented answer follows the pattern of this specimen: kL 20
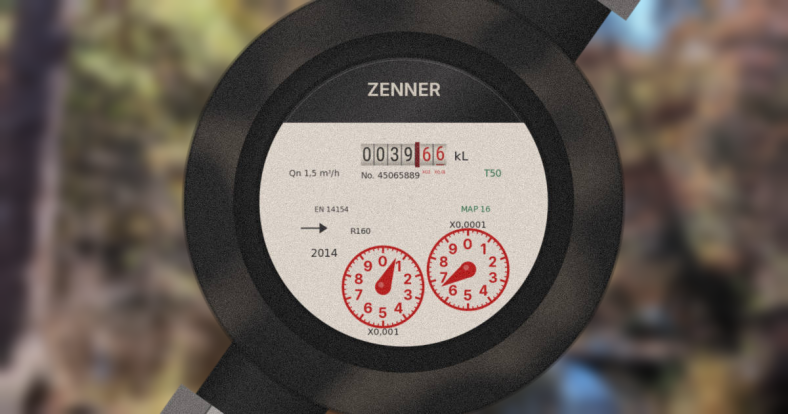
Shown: kL 39.6606
